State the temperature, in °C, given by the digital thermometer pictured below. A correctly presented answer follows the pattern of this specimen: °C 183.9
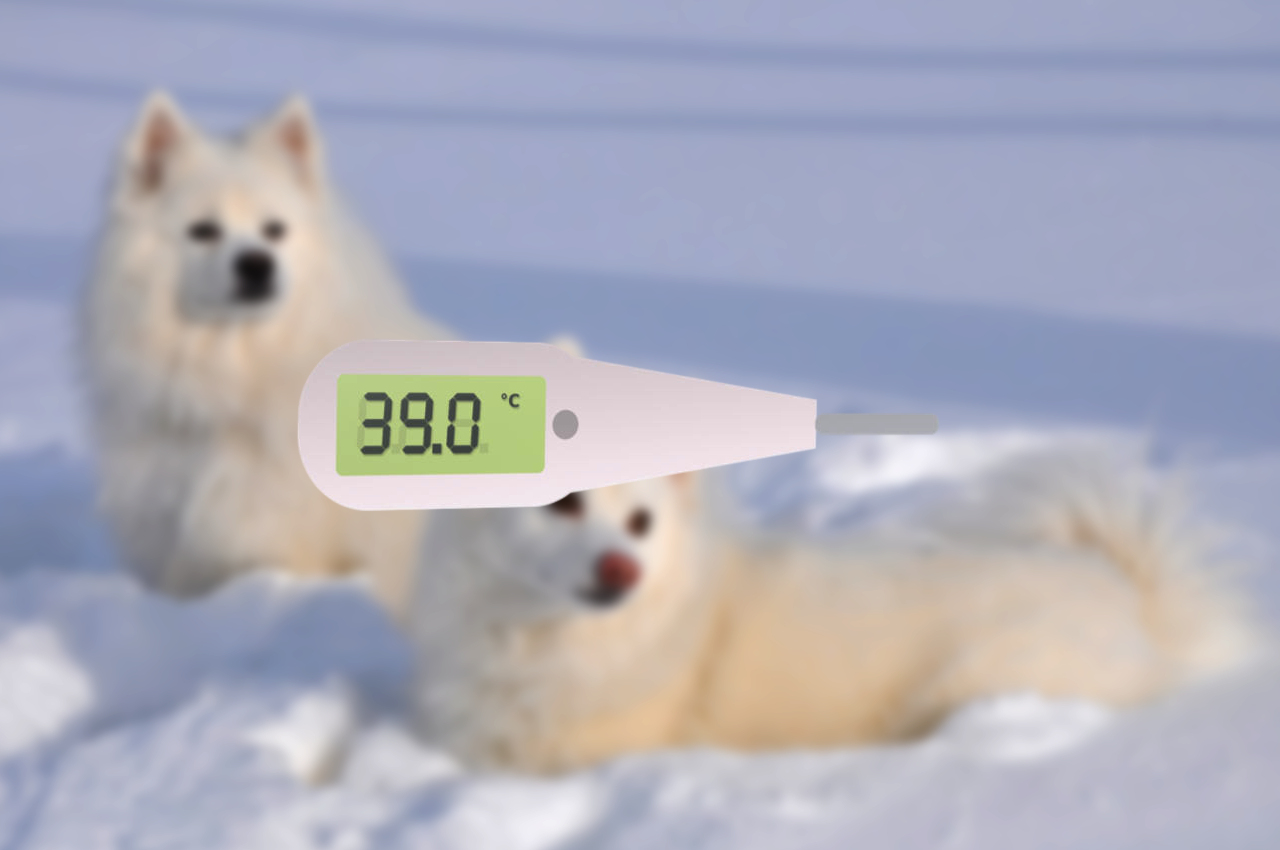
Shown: °C 39.0
